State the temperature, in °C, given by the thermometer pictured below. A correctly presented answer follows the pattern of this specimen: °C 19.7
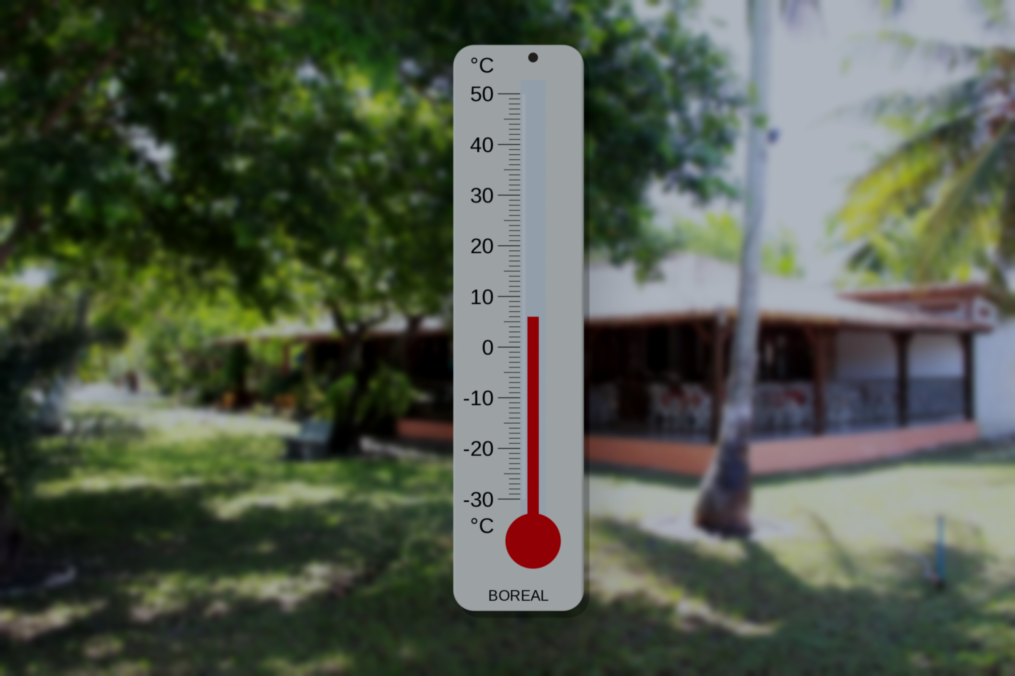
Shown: °C 6
